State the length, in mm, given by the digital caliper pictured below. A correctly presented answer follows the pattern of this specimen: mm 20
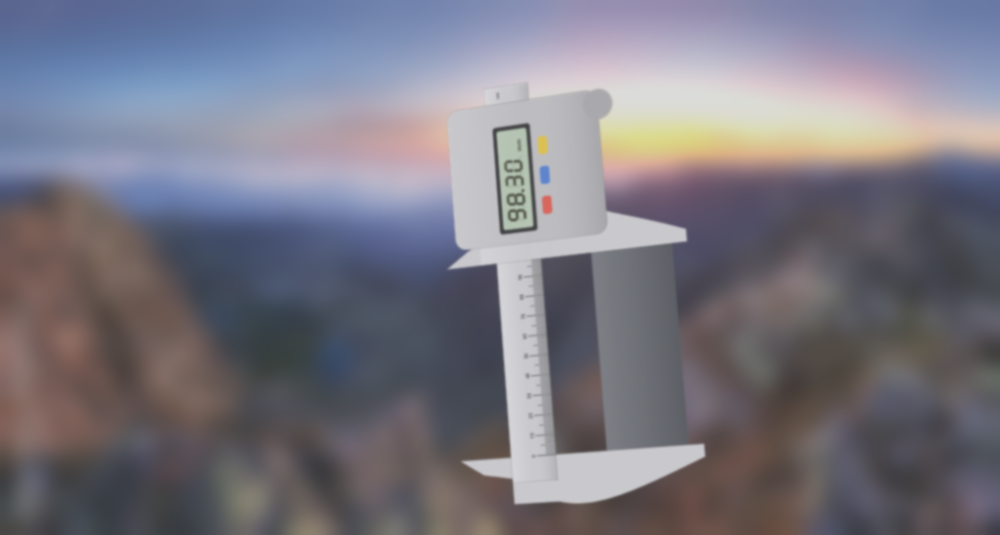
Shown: mm 98.30
